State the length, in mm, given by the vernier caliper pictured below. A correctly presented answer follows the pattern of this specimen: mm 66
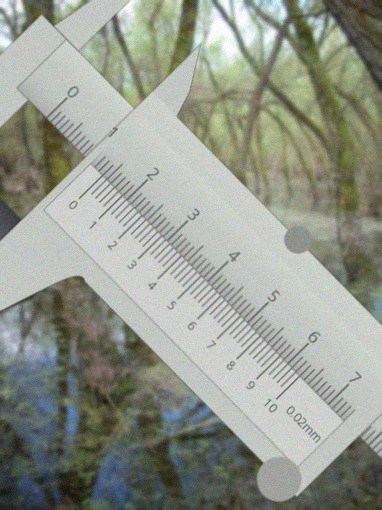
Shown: mm 14.0
